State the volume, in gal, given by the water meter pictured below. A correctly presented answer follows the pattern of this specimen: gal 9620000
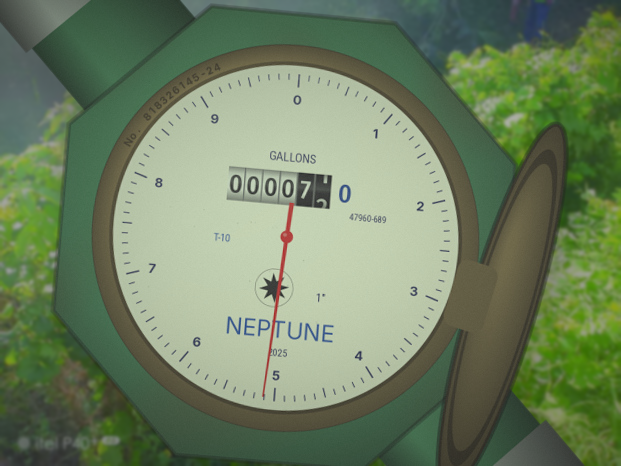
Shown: gal 715.1
